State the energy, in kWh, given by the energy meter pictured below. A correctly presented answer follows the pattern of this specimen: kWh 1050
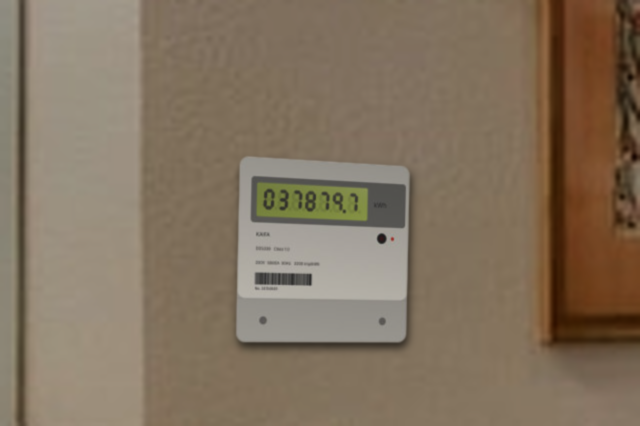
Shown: kWh 37879.7
